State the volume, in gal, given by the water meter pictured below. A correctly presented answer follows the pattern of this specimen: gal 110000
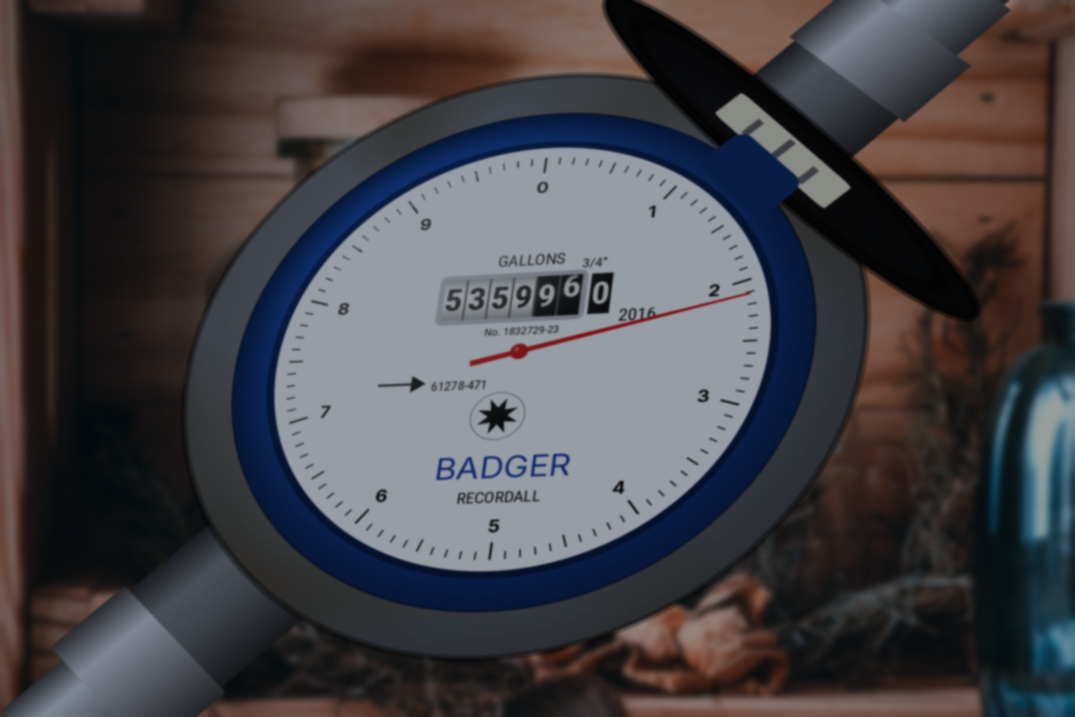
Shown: gal 5359962.1
